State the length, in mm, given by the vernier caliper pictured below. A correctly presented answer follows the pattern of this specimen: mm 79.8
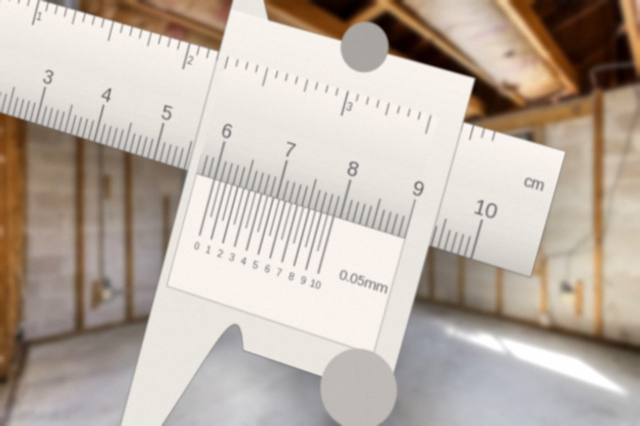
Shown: mm 60.0
